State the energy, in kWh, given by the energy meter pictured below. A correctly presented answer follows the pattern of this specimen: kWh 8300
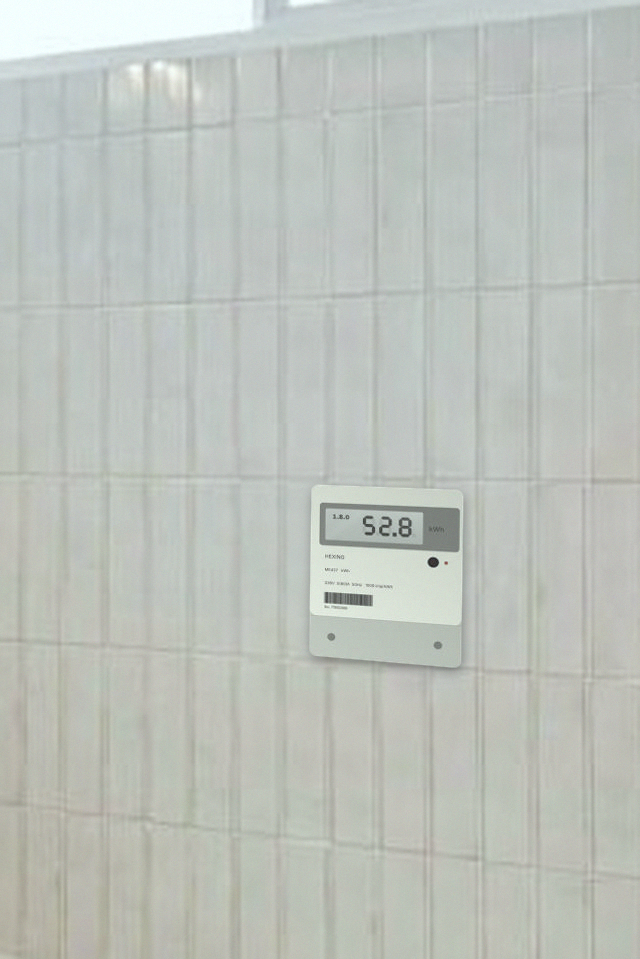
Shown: kWh 52.8
